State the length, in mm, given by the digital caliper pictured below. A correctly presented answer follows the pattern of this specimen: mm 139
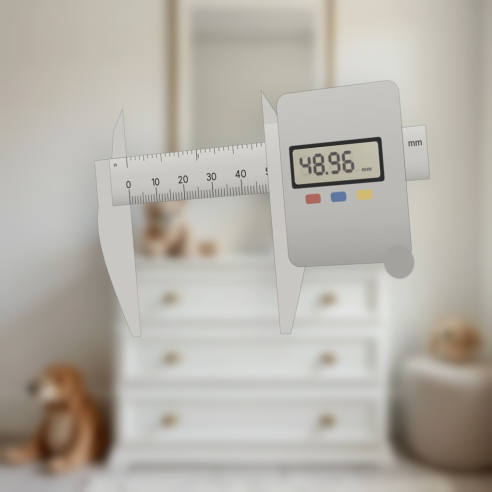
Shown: mm 48.96
